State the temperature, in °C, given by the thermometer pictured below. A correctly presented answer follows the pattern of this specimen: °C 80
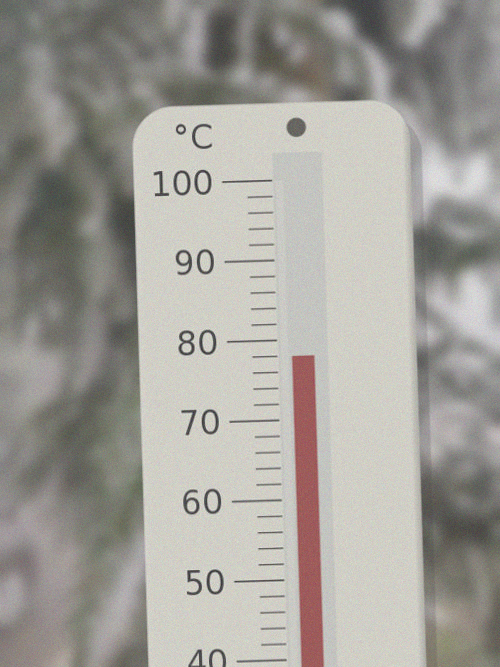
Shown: °C 78
